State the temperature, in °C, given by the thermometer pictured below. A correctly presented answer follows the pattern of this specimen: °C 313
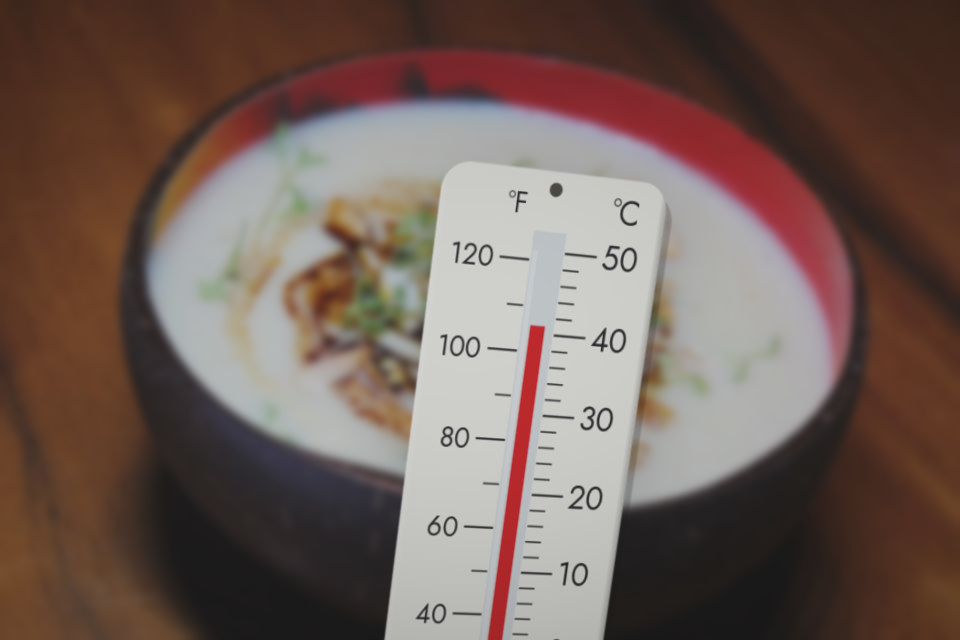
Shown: °C 41
